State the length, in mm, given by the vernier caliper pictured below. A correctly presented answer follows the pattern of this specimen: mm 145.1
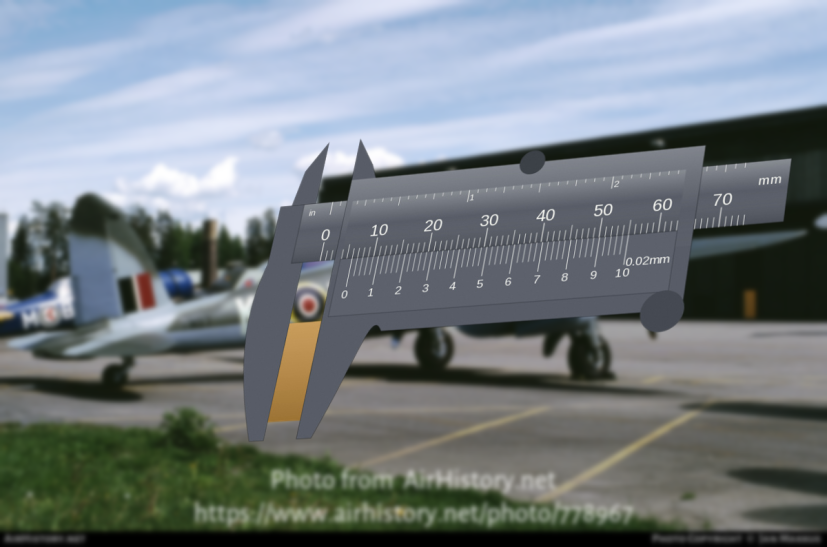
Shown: mm 6.0
